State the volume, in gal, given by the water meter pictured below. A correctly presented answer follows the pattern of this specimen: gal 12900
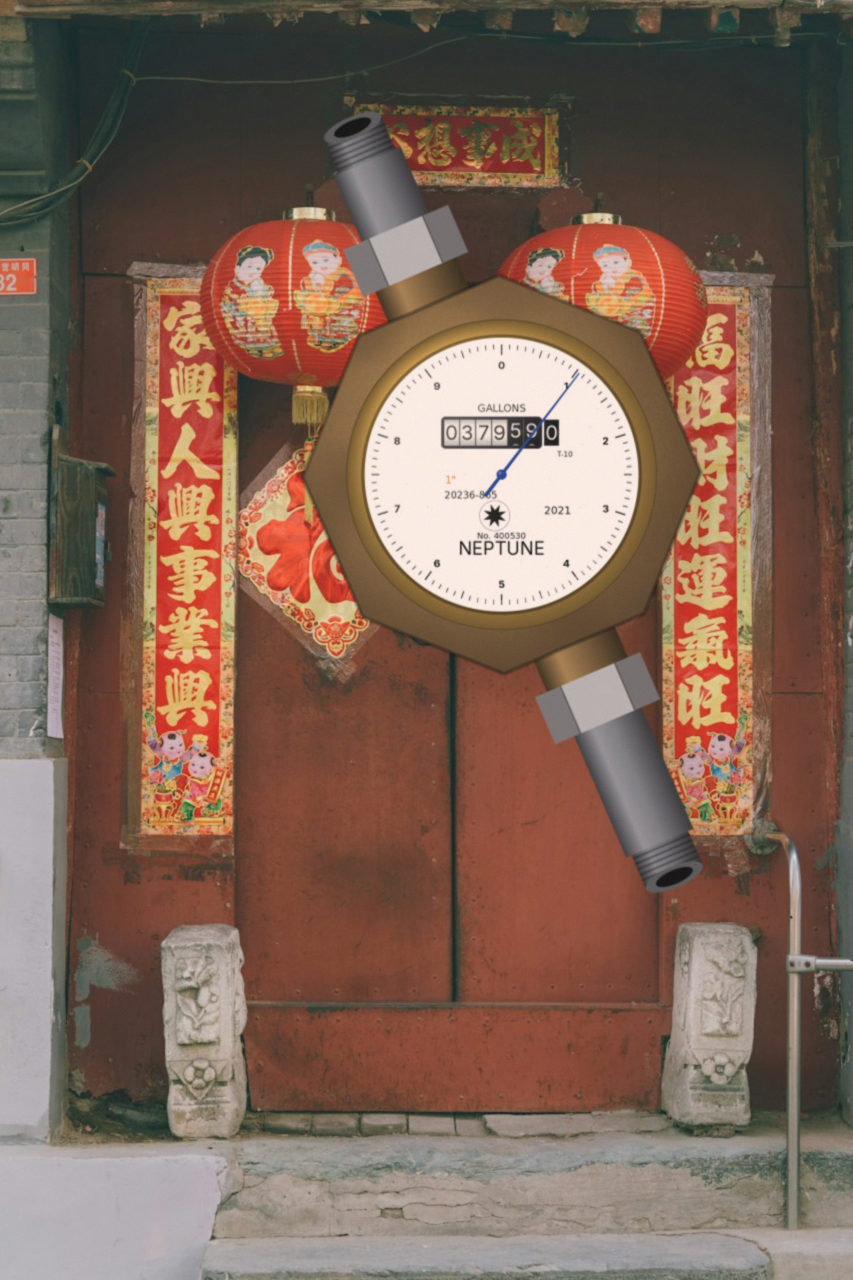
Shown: gal 379591.0
